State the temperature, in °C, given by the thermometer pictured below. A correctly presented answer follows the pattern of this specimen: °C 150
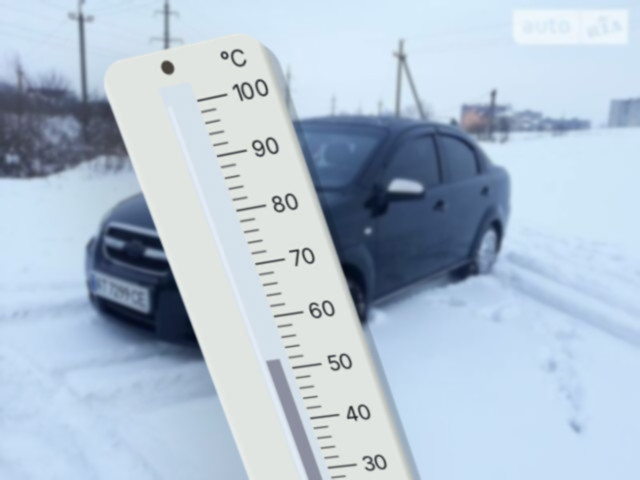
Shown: °C 52
